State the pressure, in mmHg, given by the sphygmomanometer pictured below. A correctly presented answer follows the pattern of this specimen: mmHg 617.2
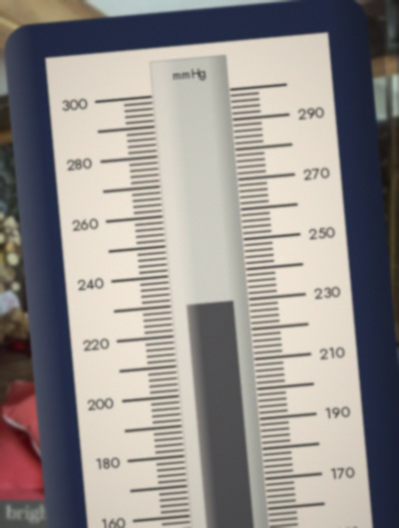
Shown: mmHg 230
